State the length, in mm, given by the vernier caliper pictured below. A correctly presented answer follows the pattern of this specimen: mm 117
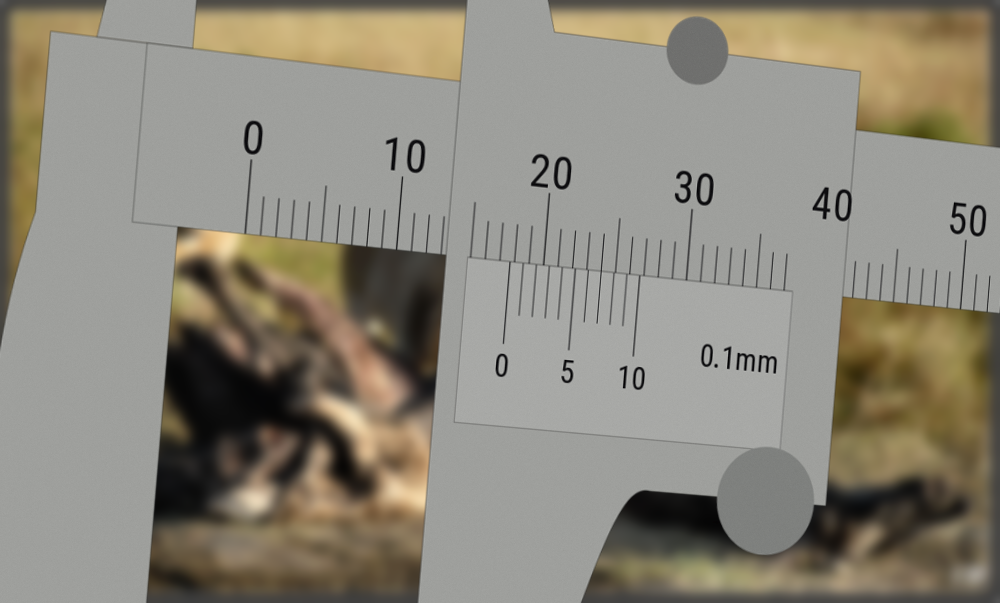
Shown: mm 17.7
